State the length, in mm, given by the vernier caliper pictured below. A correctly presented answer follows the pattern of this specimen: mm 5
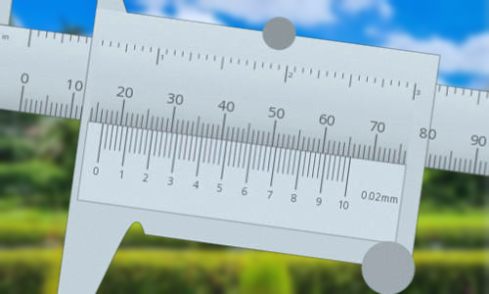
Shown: mm 16.5
